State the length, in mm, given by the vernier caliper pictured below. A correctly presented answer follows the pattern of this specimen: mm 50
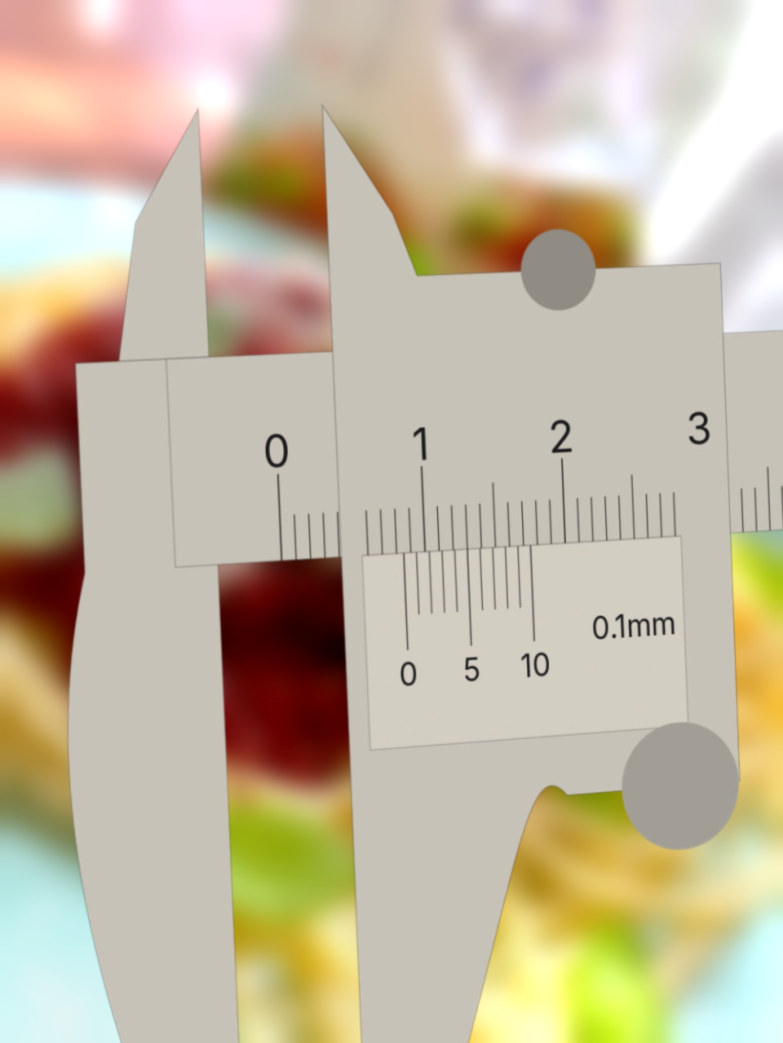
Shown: mm 8.5
